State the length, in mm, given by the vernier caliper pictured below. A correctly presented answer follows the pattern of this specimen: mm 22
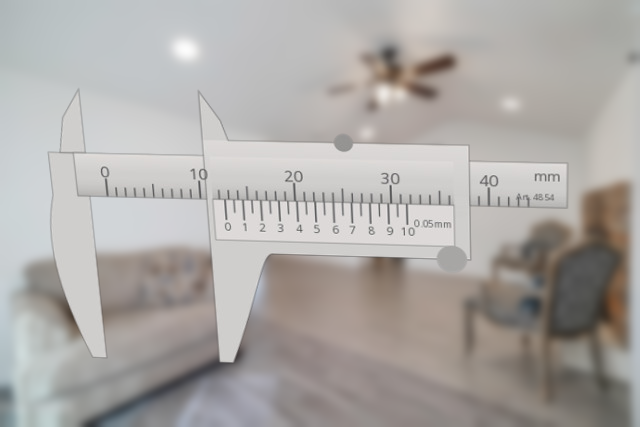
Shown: mm 12.6
